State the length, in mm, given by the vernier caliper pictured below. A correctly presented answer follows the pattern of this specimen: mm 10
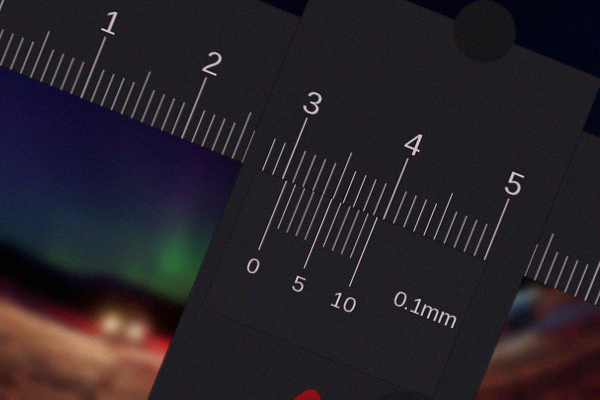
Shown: mm 30.4
